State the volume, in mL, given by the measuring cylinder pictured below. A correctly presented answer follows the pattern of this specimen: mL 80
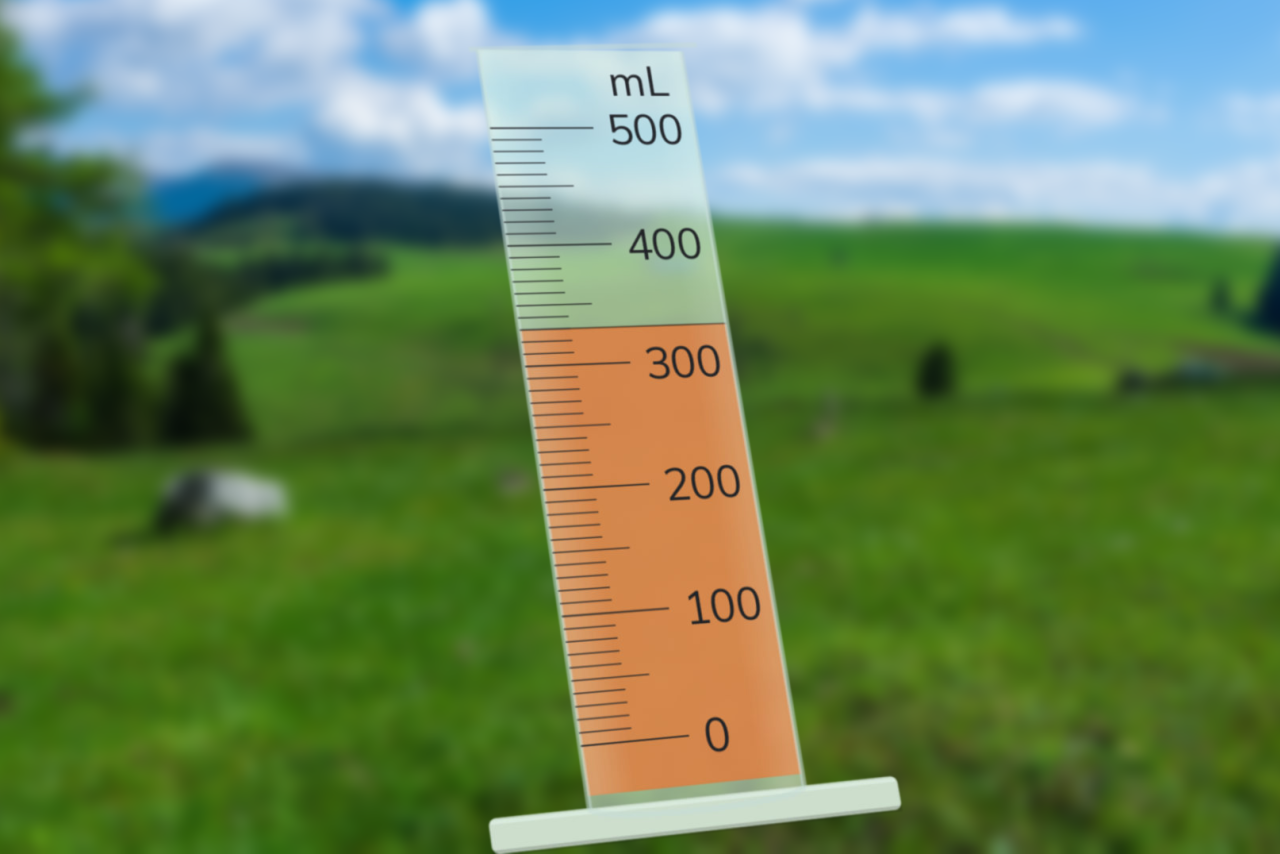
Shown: mL 330
